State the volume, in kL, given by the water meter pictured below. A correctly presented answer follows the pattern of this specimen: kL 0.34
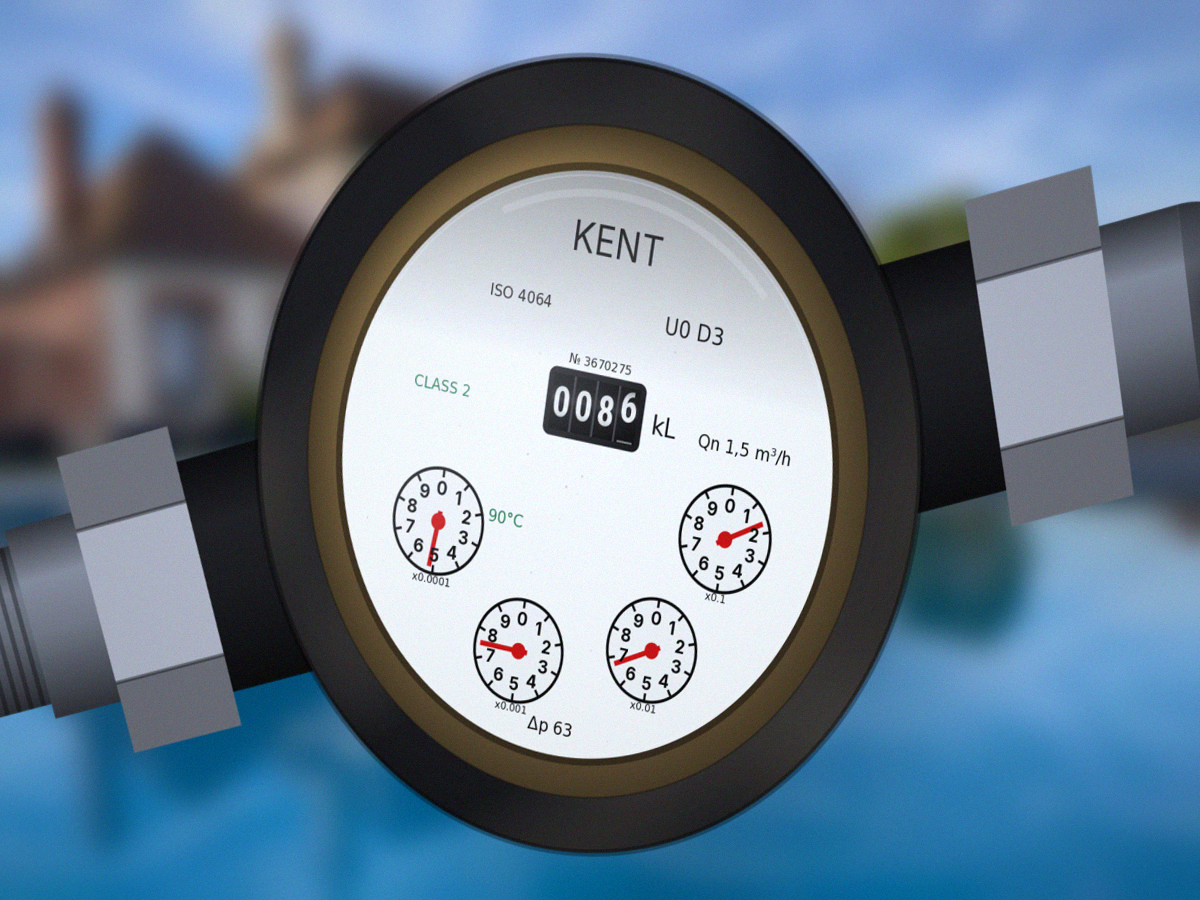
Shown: kL 86.1675
